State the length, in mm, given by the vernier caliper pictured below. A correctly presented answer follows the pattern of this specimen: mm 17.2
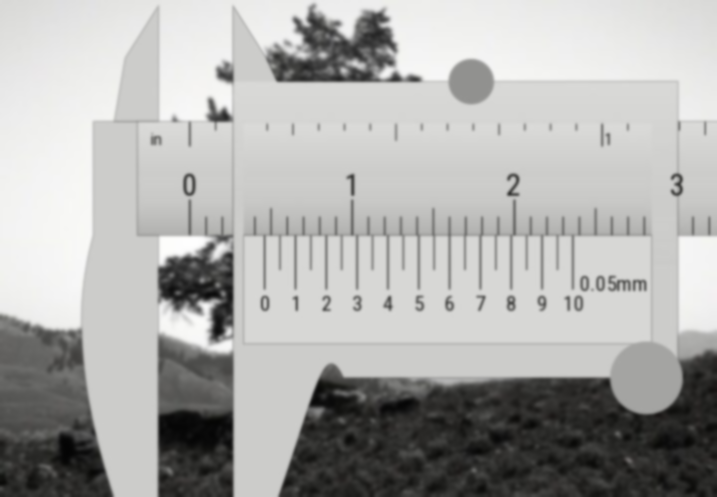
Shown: mm 4.6
